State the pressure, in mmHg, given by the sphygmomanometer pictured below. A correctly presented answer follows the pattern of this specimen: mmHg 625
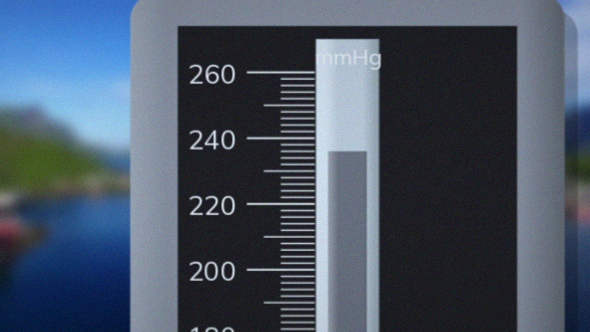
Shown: mmHg 236
